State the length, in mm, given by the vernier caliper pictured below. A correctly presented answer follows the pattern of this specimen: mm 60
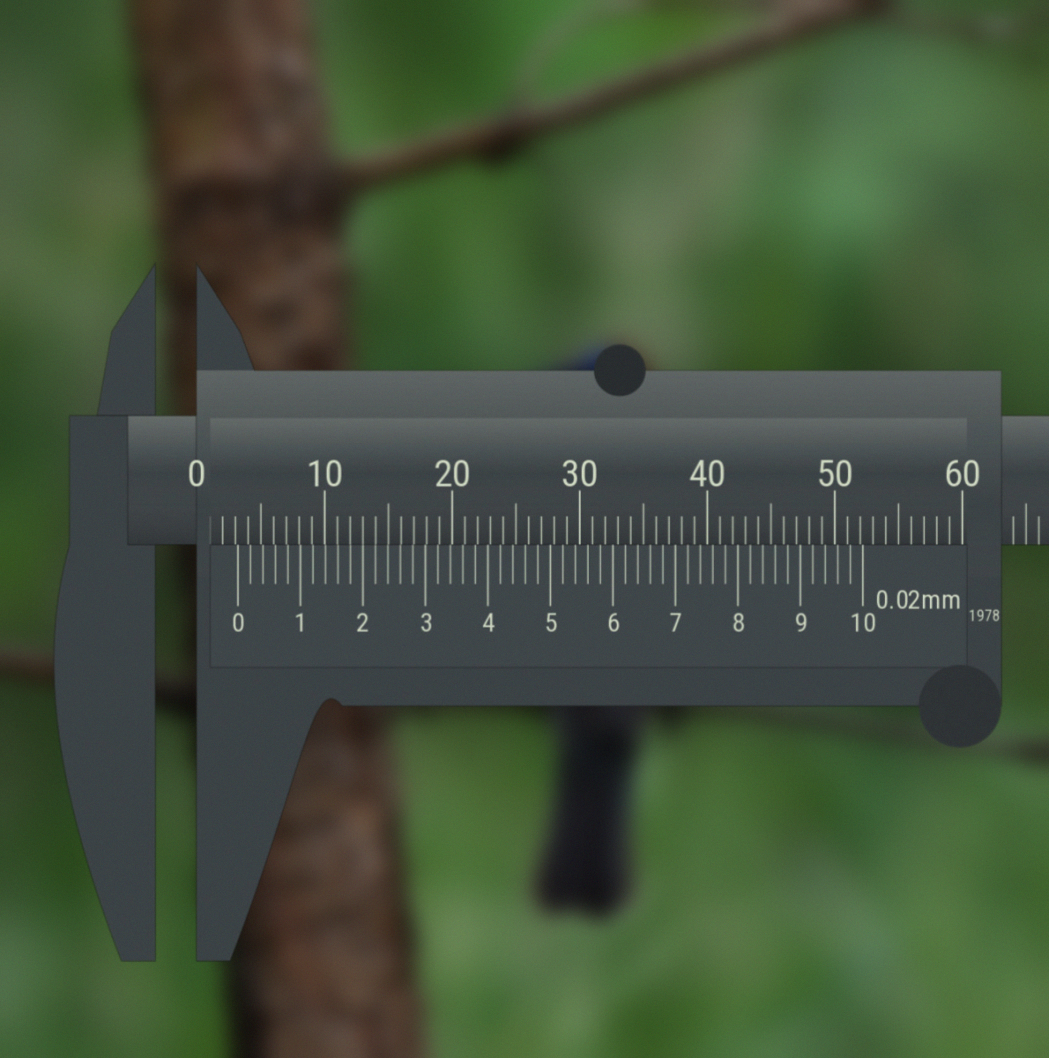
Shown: mm 3.2
